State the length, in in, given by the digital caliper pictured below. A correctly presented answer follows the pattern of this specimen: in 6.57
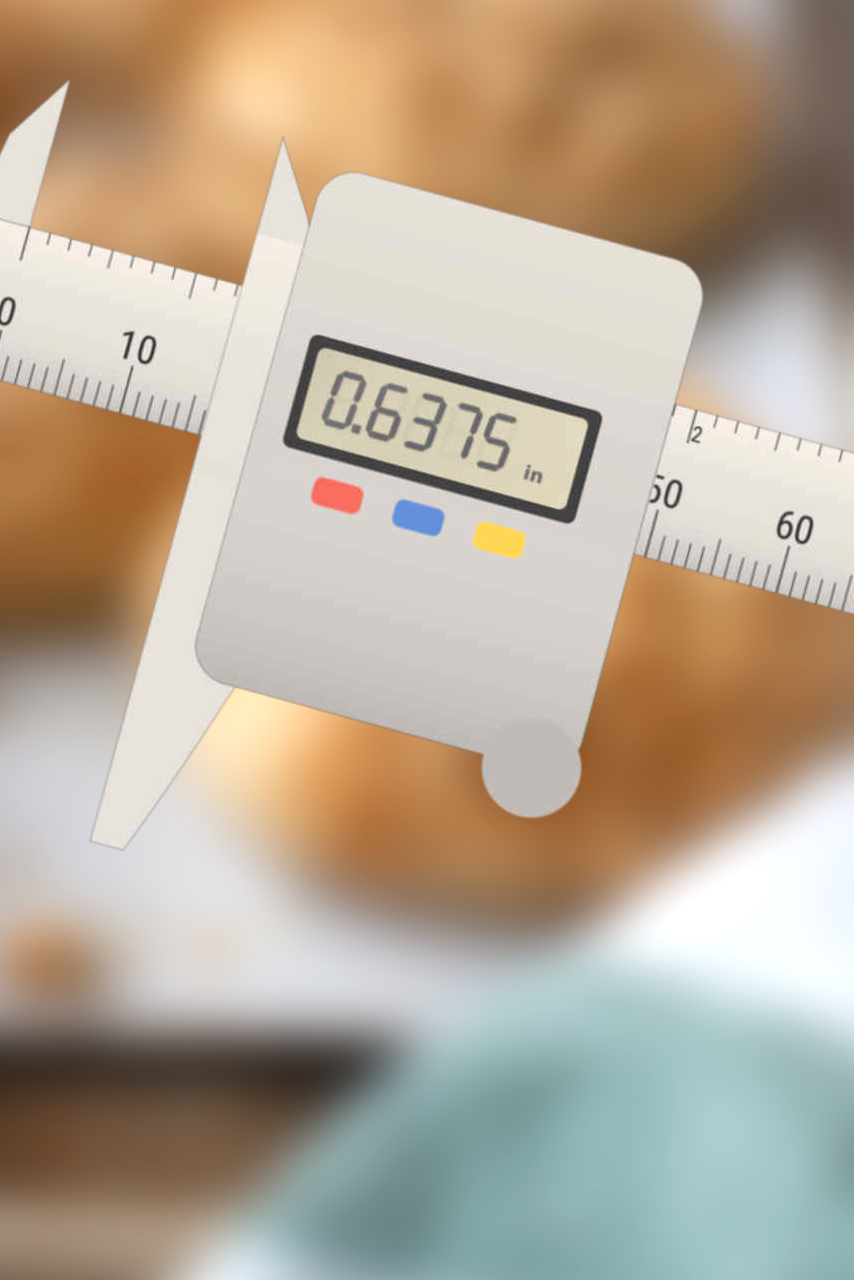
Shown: in 0.6375
